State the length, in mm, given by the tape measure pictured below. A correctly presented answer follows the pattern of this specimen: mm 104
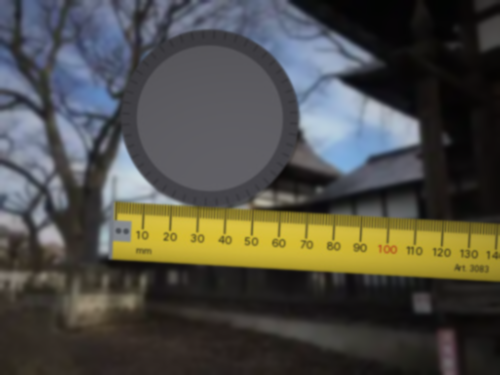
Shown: mm 65
